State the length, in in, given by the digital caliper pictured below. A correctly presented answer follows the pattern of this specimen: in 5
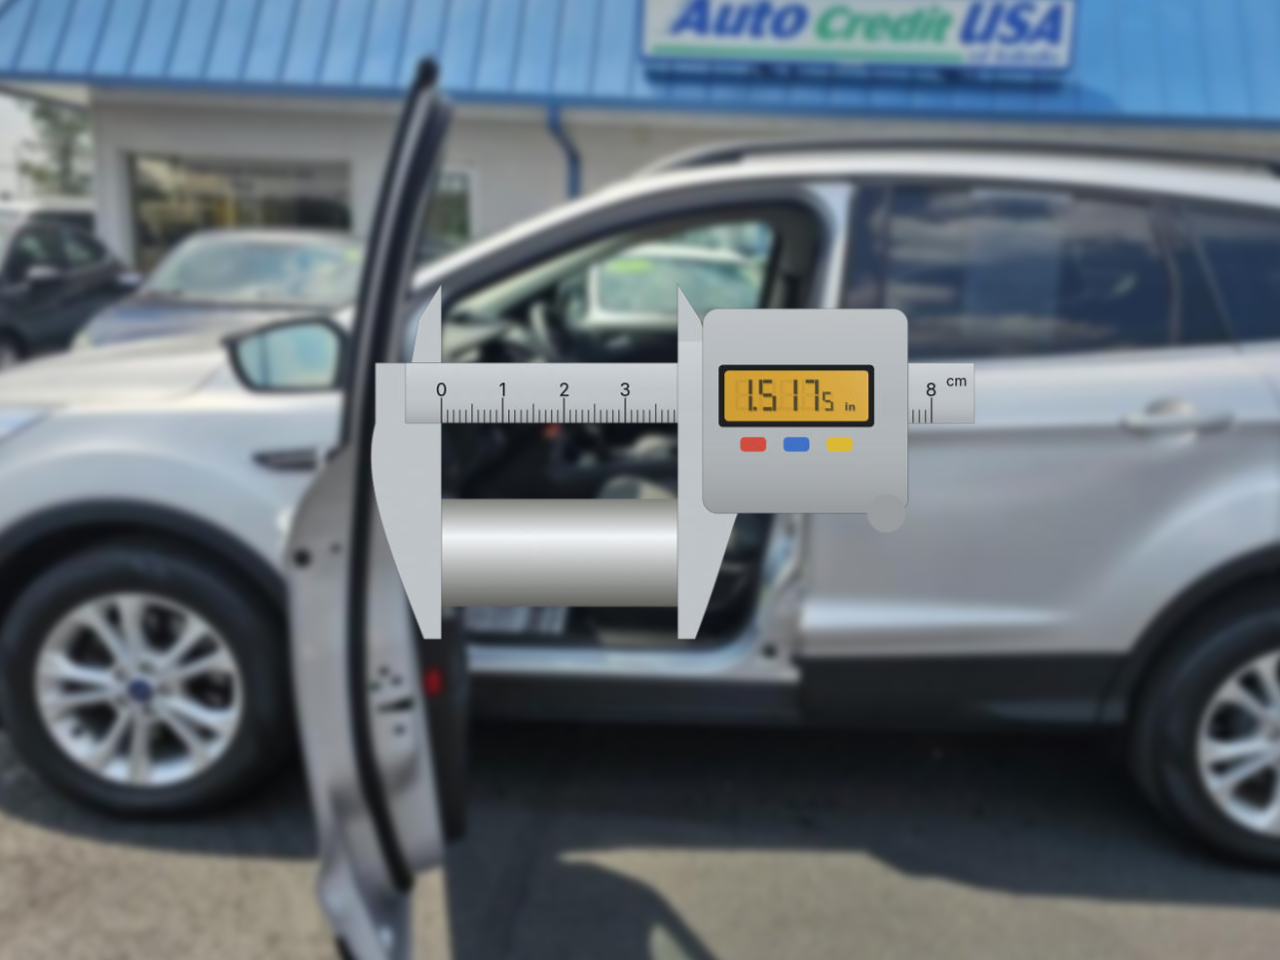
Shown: in 1.5175
